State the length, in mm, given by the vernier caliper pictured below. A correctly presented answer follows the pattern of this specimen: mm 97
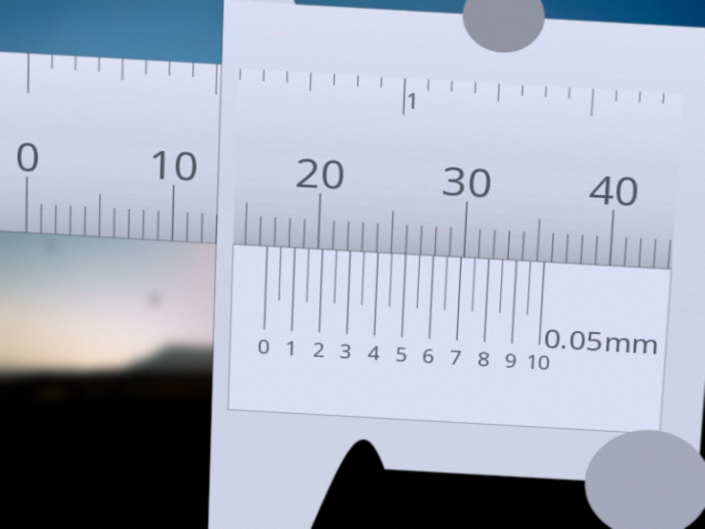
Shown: mm 16.5
